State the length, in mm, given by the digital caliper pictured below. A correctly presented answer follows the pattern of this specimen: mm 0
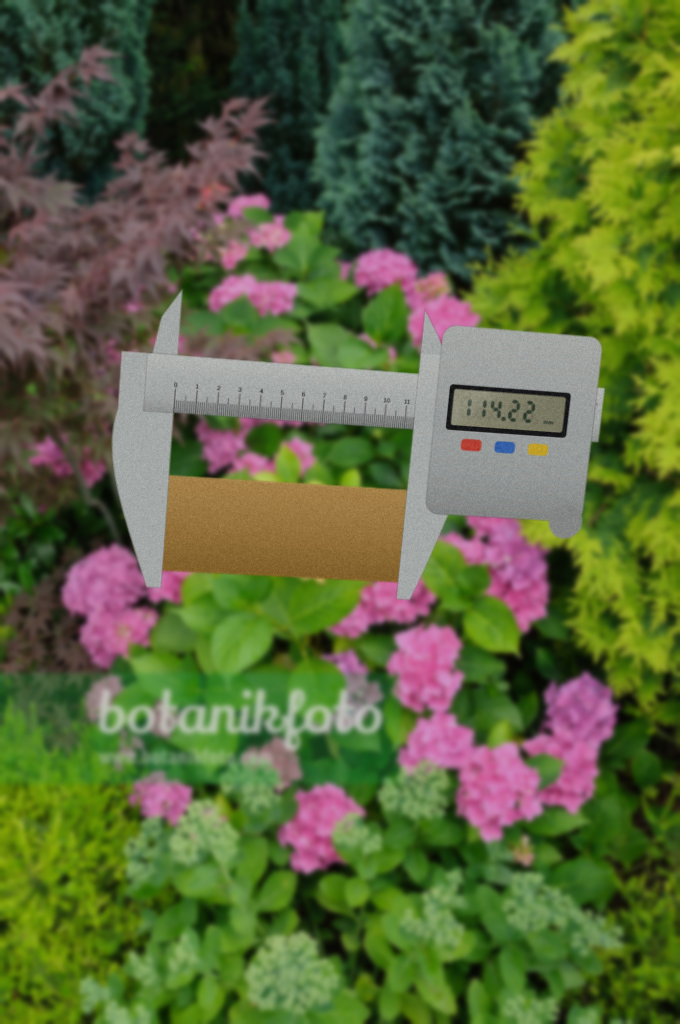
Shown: mm 114.22
